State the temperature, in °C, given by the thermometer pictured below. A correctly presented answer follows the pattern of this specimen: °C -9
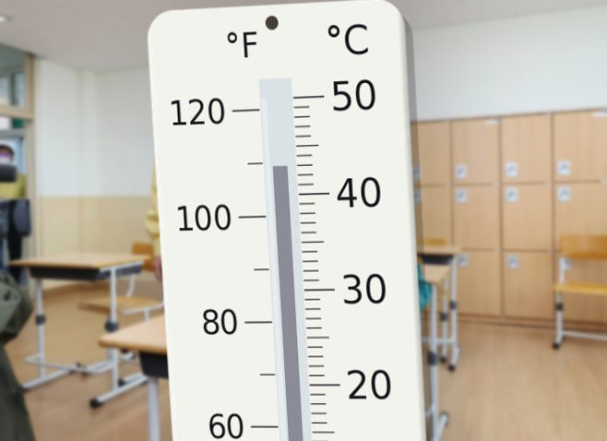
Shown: °C 43
